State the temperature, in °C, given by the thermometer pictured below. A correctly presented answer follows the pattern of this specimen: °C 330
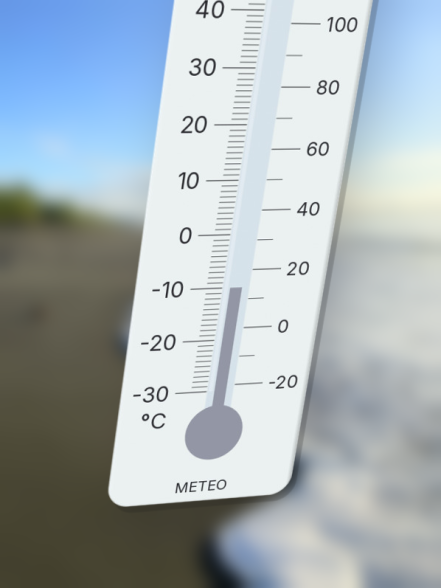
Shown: °C -10
